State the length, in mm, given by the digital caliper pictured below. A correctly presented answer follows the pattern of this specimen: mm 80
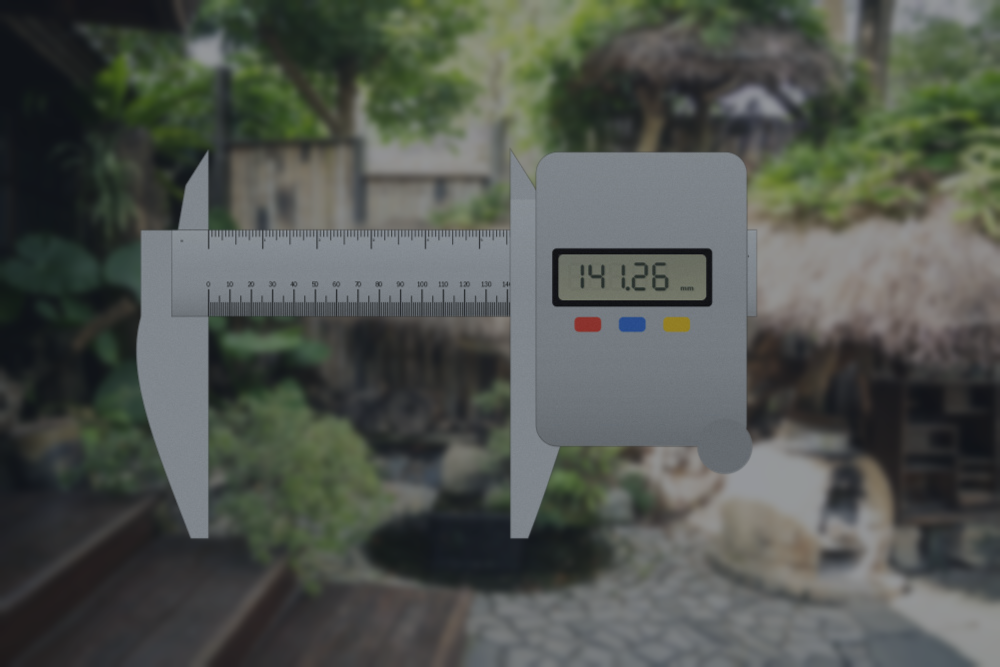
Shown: mm 141.26
